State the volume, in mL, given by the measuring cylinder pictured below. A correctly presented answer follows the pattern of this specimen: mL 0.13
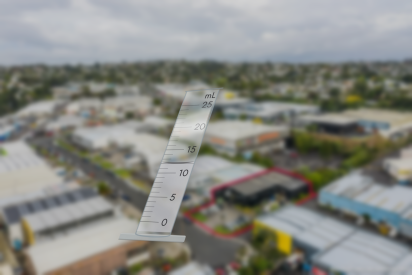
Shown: mL 12
